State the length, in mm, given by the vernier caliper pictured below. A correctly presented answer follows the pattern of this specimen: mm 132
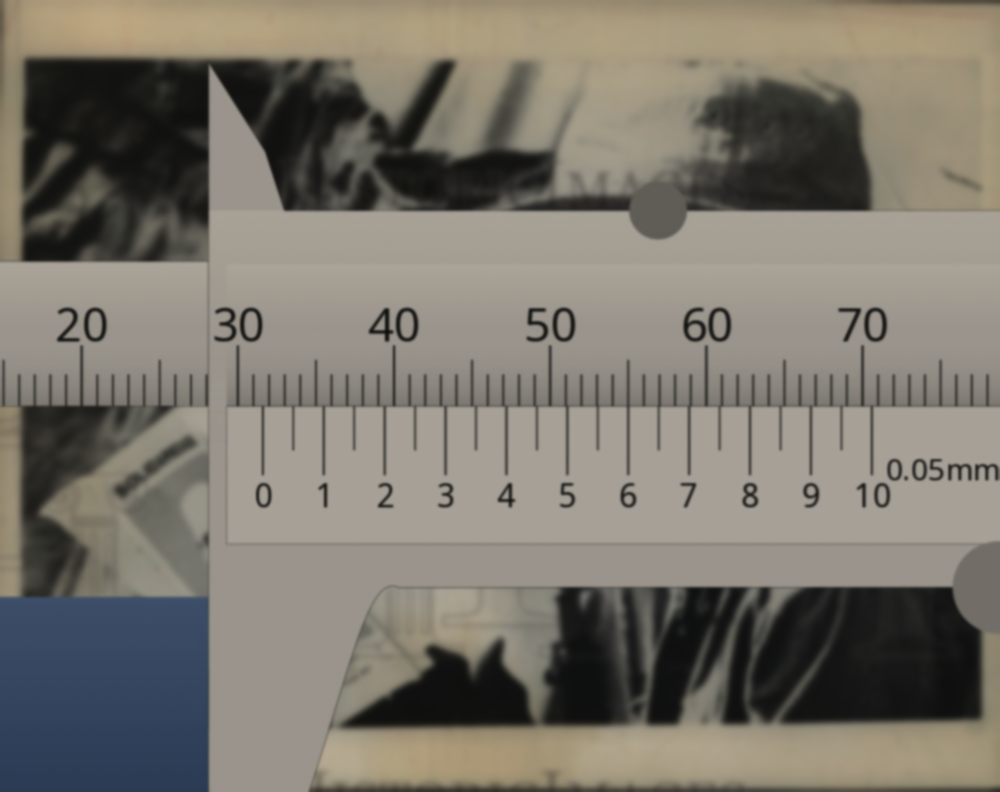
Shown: mm 31.6
